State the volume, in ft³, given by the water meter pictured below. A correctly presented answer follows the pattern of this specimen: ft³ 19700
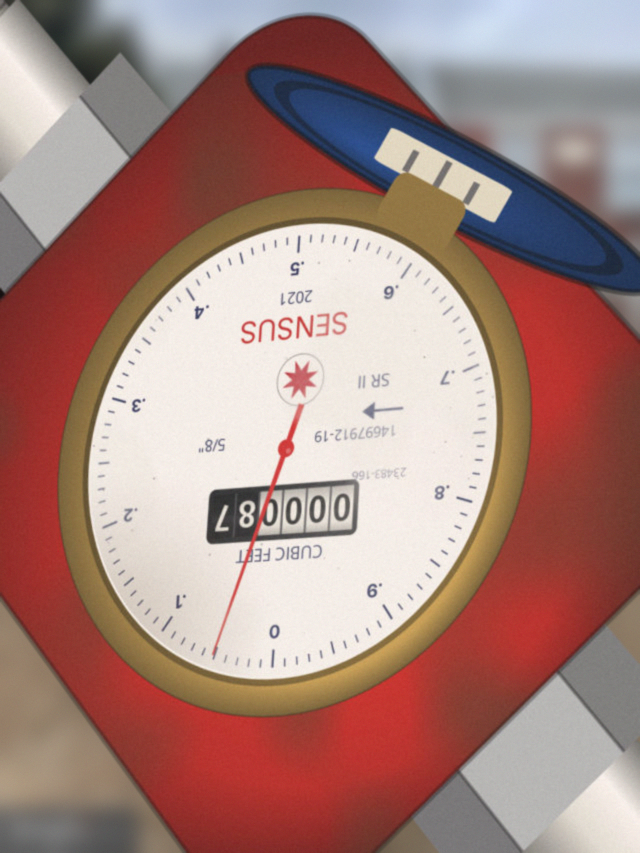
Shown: ft³ 87.05
